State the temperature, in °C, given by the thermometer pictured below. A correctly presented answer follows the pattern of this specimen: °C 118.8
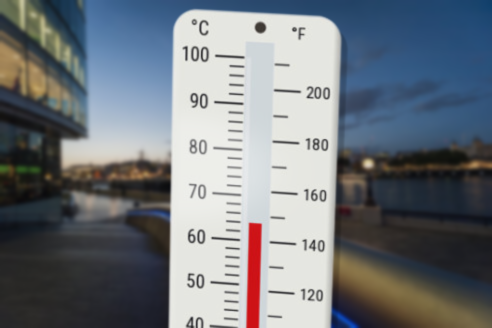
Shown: °C 64
